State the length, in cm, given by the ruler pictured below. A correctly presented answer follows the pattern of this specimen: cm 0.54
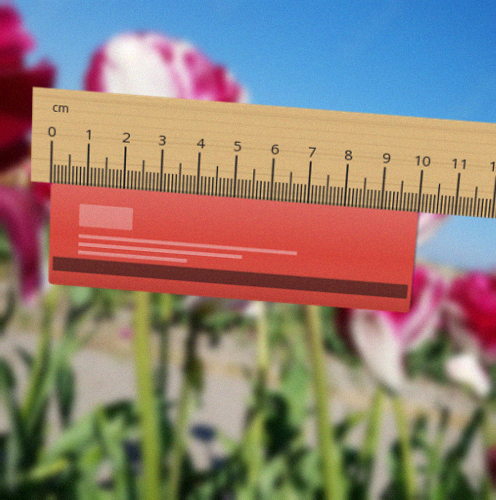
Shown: cm 10
